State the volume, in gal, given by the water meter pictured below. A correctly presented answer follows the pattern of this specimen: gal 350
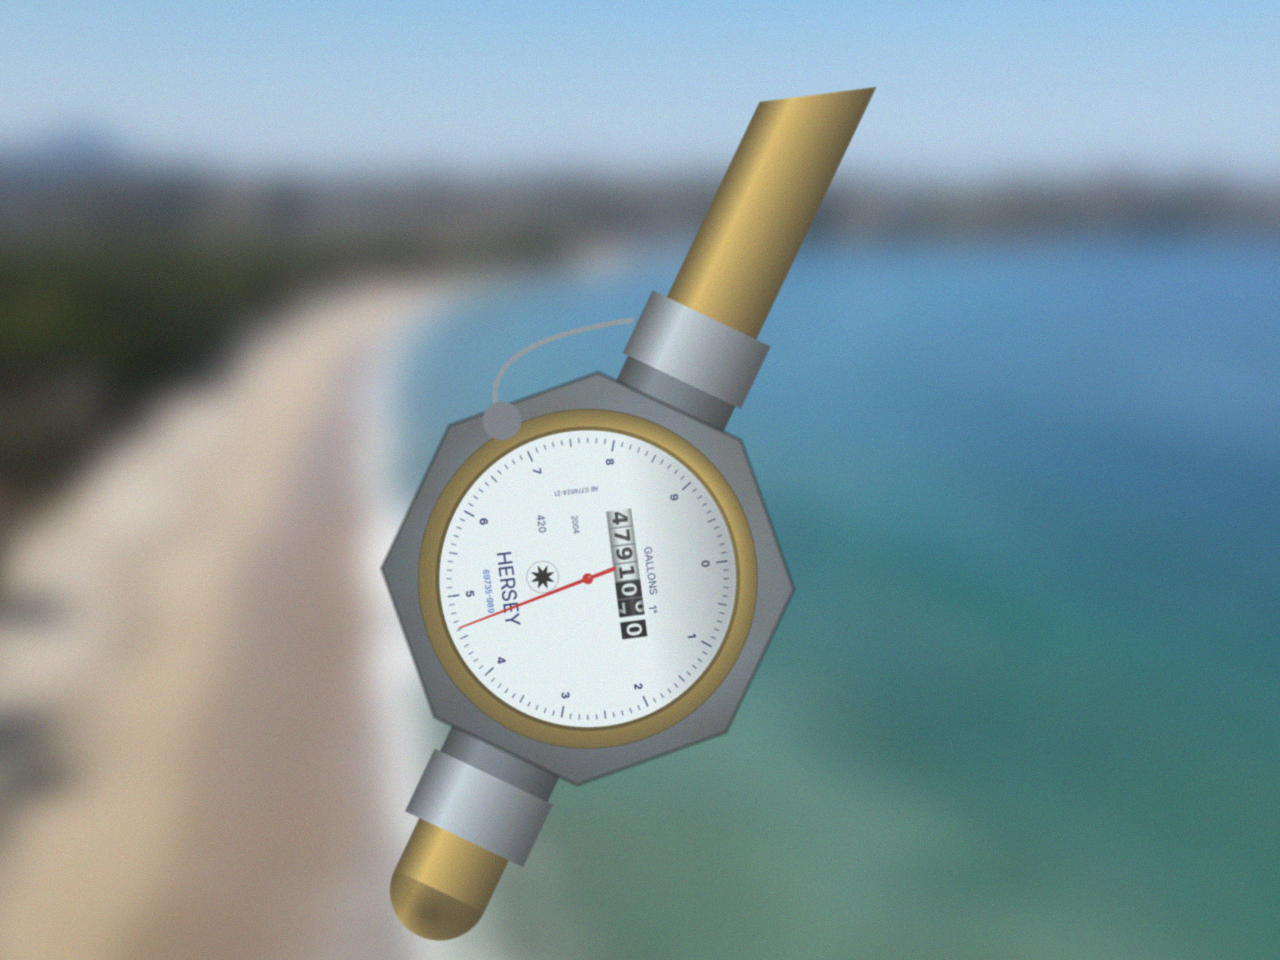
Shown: gal 4791064.6
